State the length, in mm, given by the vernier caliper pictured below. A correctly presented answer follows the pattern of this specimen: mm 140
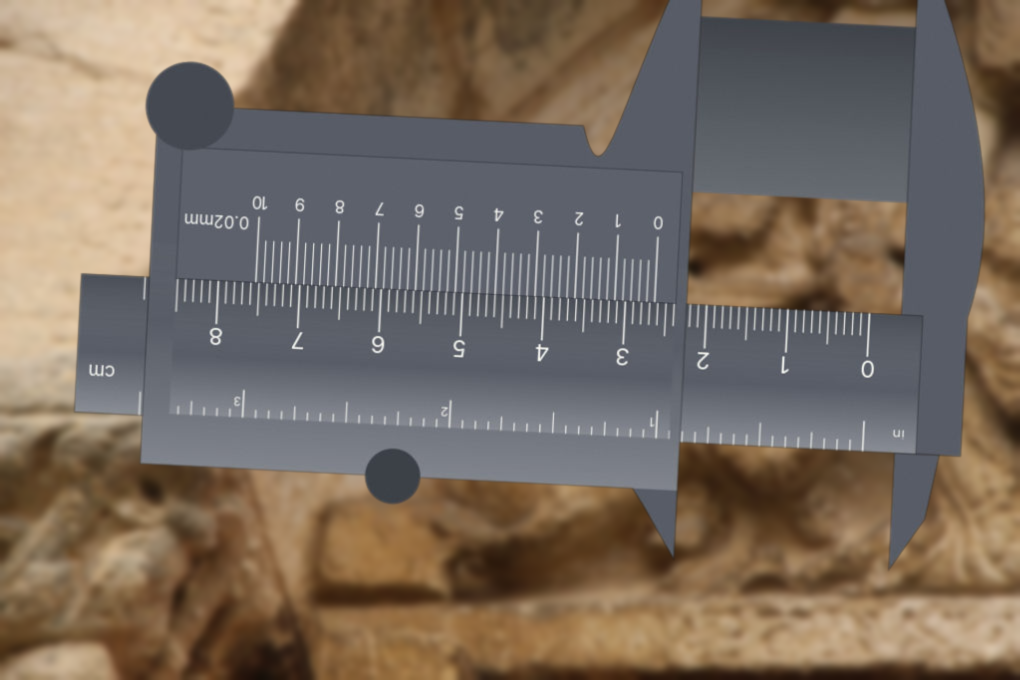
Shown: mm 26.4
